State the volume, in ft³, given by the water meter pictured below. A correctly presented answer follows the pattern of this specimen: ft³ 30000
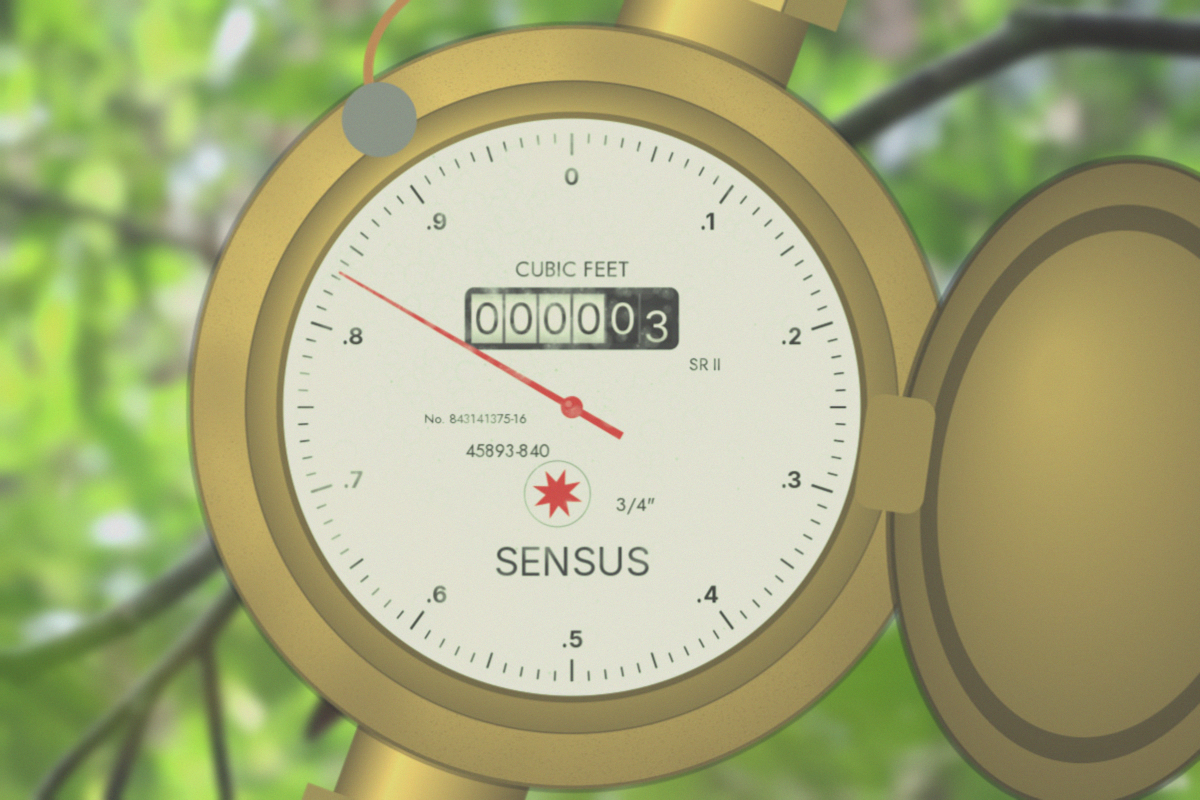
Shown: ft³ 2.83
